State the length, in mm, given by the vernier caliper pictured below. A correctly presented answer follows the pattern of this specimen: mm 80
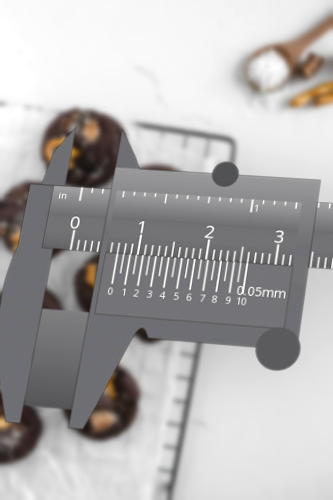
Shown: mm 7.0
